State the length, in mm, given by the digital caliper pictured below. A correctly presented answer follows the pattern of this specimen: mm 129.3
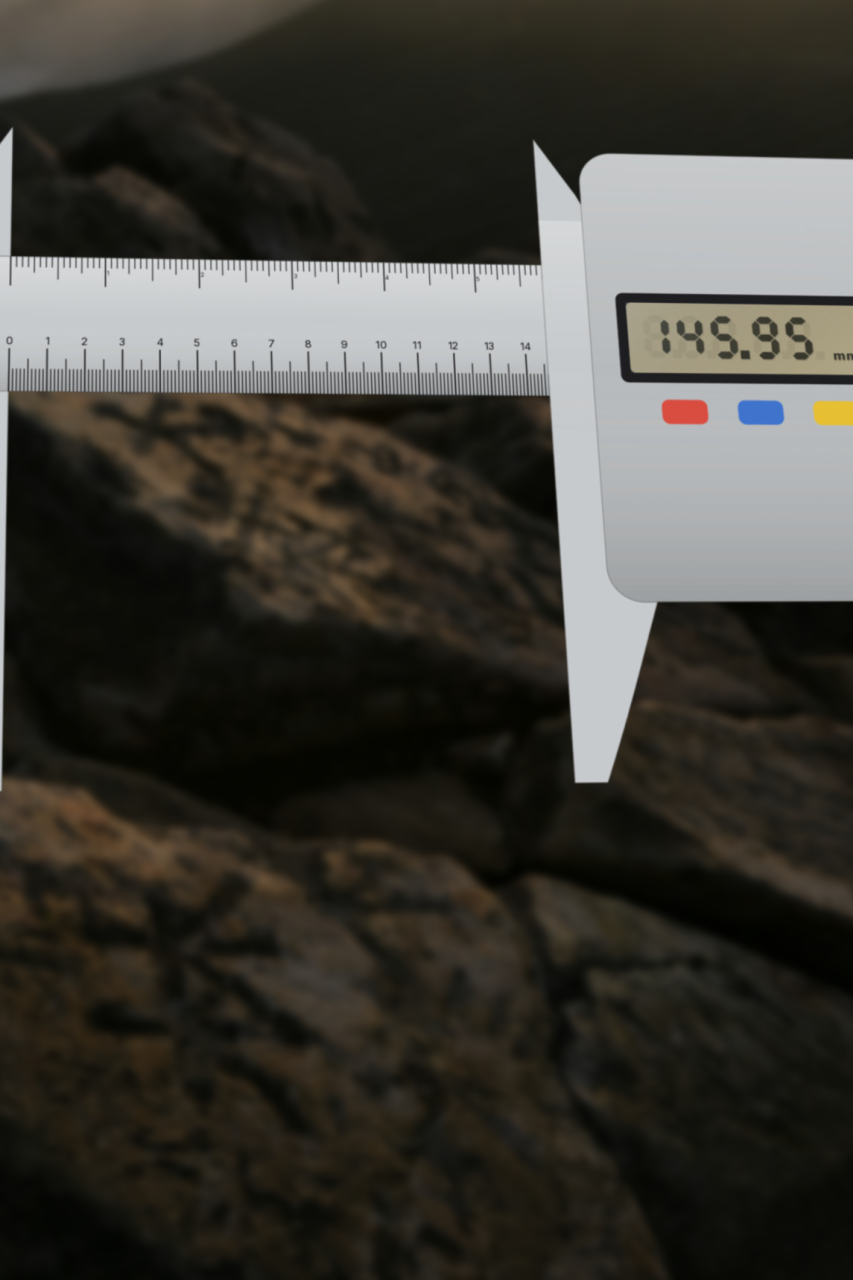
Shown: mm 145.95
